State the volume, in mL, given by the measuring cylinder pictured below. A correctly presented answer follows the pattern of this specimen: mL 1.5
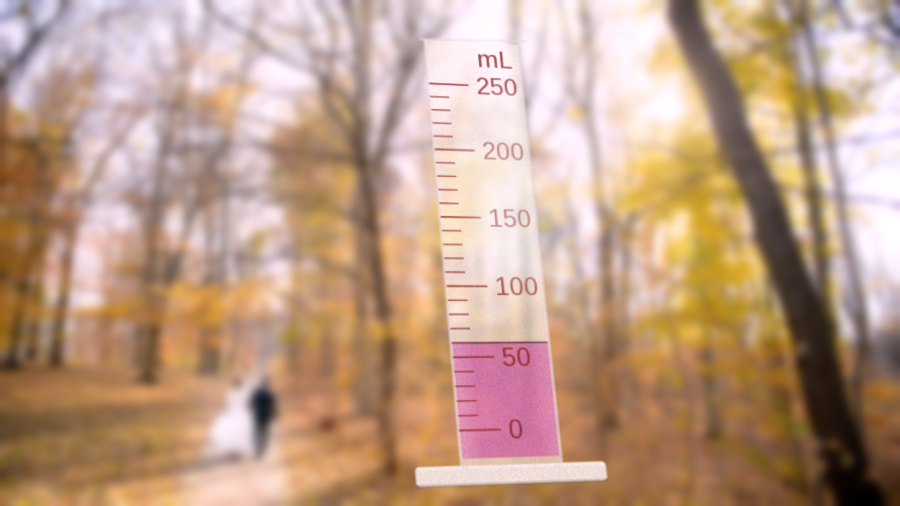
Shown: mL 60
